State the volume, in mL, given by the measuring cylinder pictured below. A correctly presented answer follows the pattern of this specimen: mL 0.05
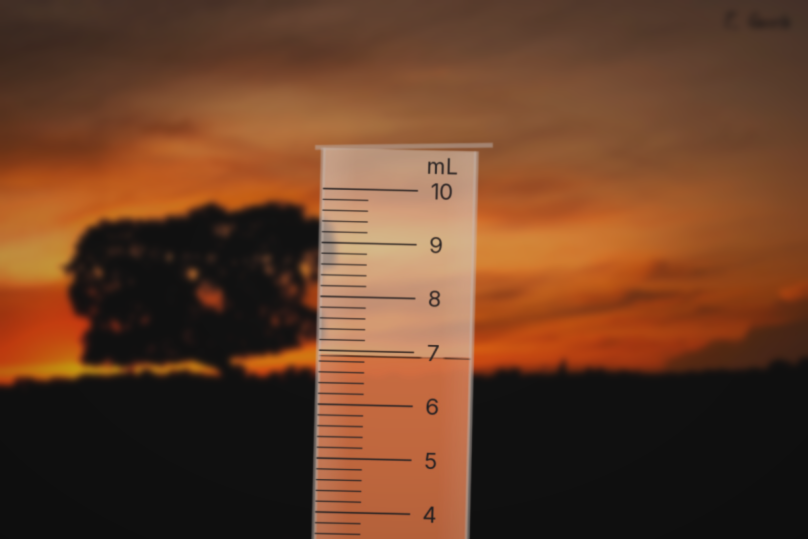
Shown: mL 6.9
